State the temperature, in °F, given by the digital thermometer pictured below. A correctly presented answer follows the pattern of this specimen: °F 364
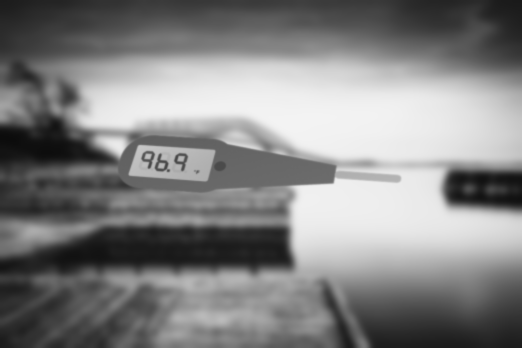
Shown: °F 96.9
